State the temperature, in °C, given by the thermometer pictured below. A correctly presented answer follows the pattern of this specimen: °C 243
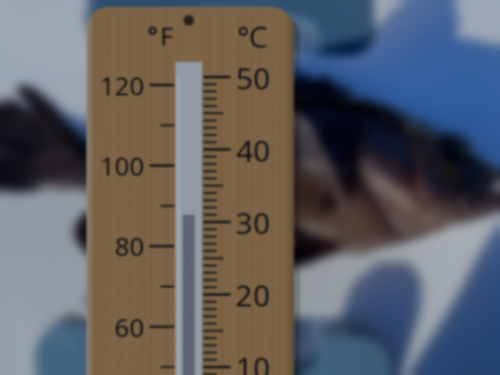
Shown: °C 31
